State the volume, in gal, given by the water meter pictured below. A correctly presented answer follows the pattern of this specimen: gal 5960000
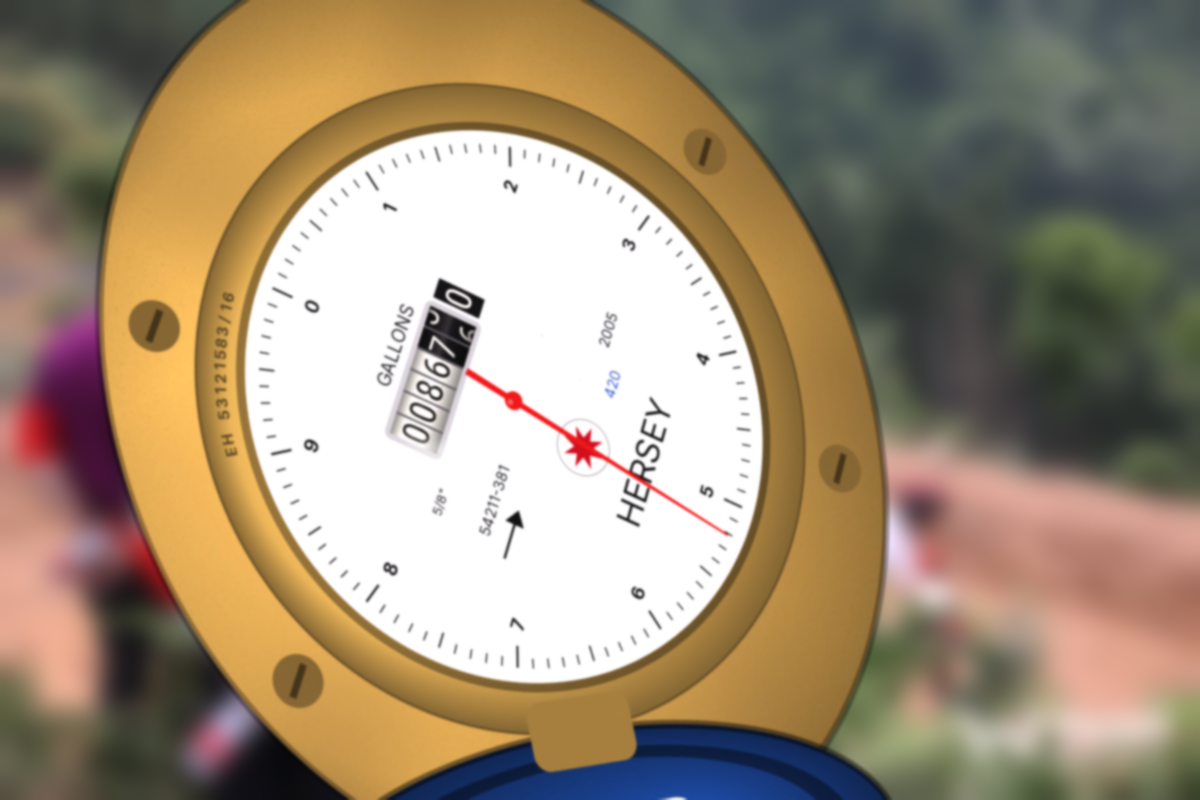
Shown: gal 86755.2
